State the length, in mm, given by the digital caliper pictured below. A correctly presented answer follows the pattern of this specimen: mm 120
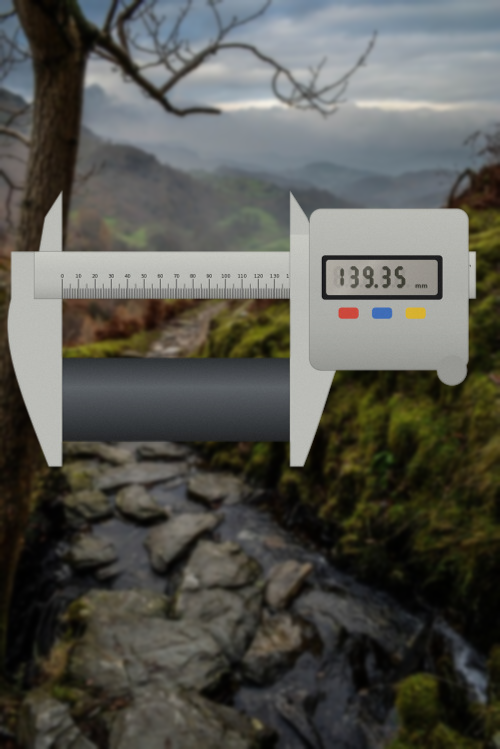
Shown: mm 139.35
